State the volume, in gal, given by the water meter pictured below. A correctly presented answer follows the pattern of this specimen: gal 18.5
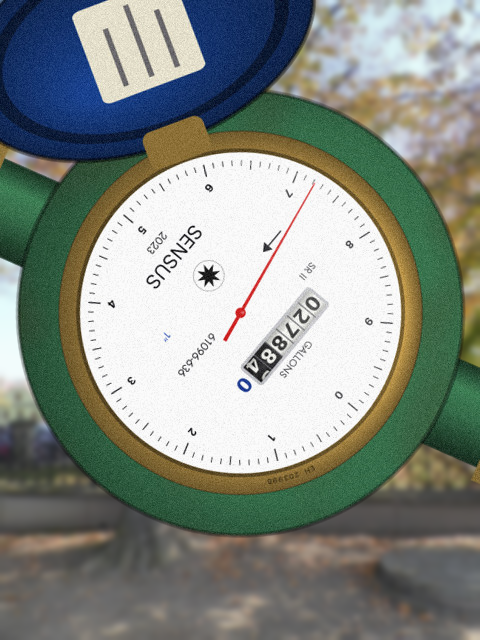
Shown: gal 278837.2
